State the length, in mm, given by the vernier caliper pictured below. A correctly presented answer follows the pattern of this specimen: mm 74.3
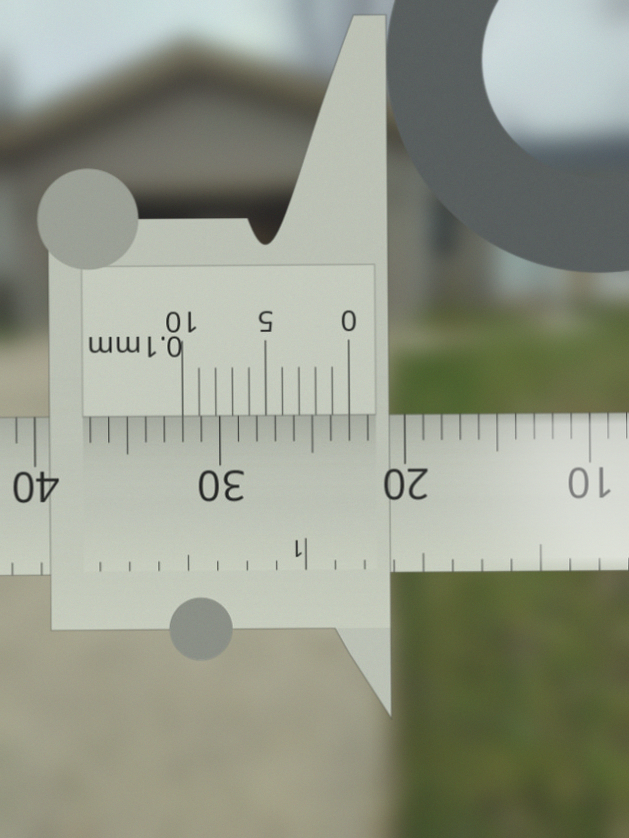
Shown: mm 23.0
